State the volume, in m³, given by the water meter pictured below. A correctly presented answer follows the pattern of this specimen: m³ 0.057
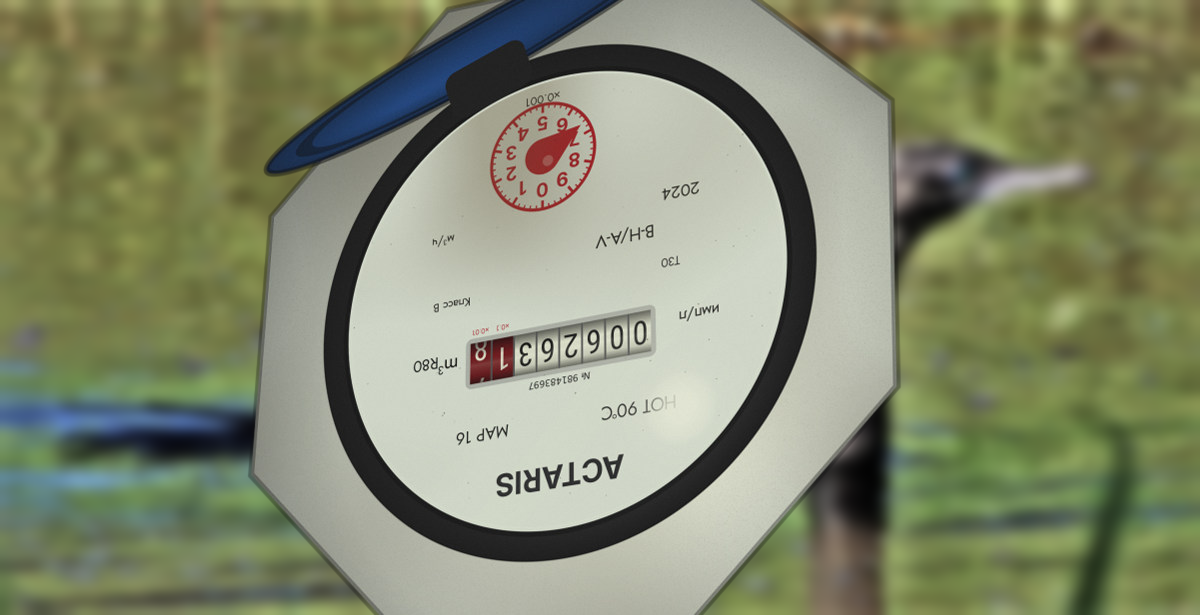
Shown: m³ 6263.176
